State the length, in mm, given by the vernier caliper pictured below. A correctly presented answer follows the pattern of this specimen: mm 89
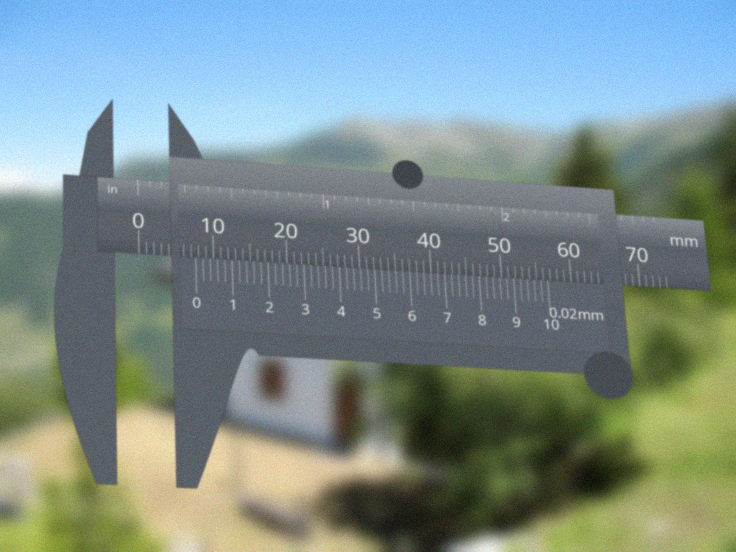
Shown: mm 7.6
